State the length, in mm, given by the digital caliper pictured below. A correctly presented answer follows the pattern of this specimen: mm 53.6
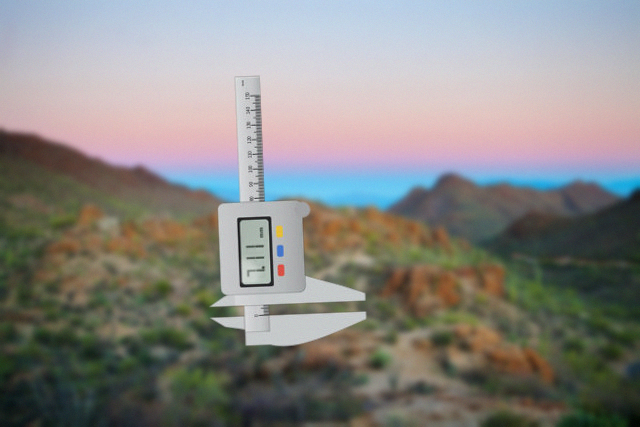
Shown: mm 7.11
